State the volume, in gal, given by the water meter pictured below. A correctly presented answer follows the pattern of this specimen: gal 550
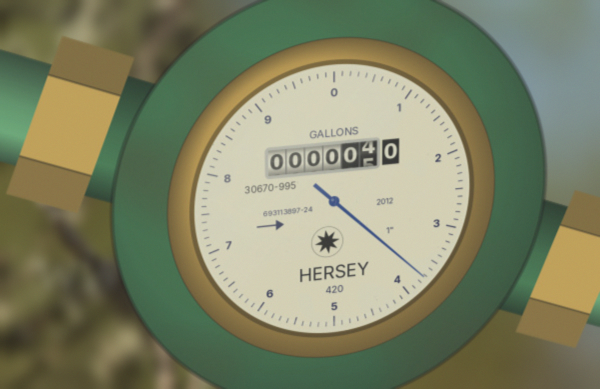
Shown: gal 43.7
